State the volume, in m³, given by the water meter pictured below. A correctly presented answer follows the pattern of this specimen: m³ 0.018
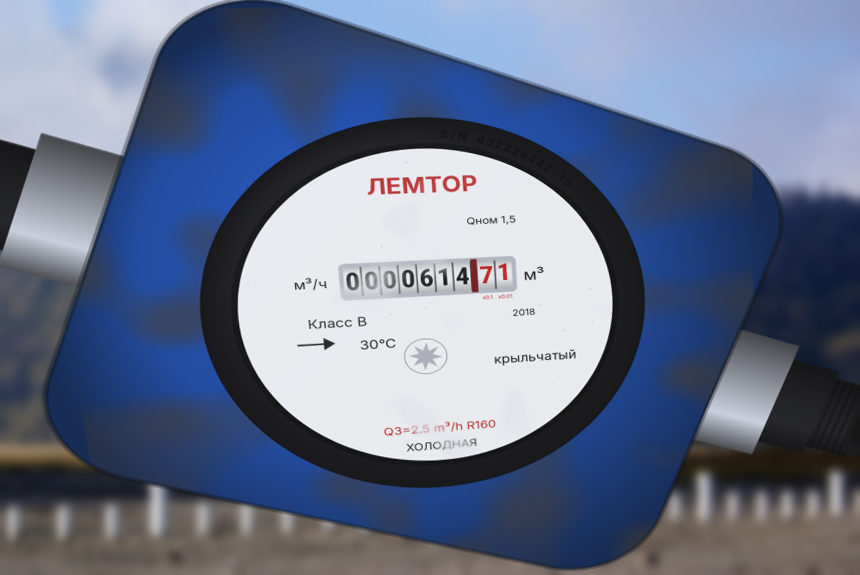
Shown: m³ 614.71
